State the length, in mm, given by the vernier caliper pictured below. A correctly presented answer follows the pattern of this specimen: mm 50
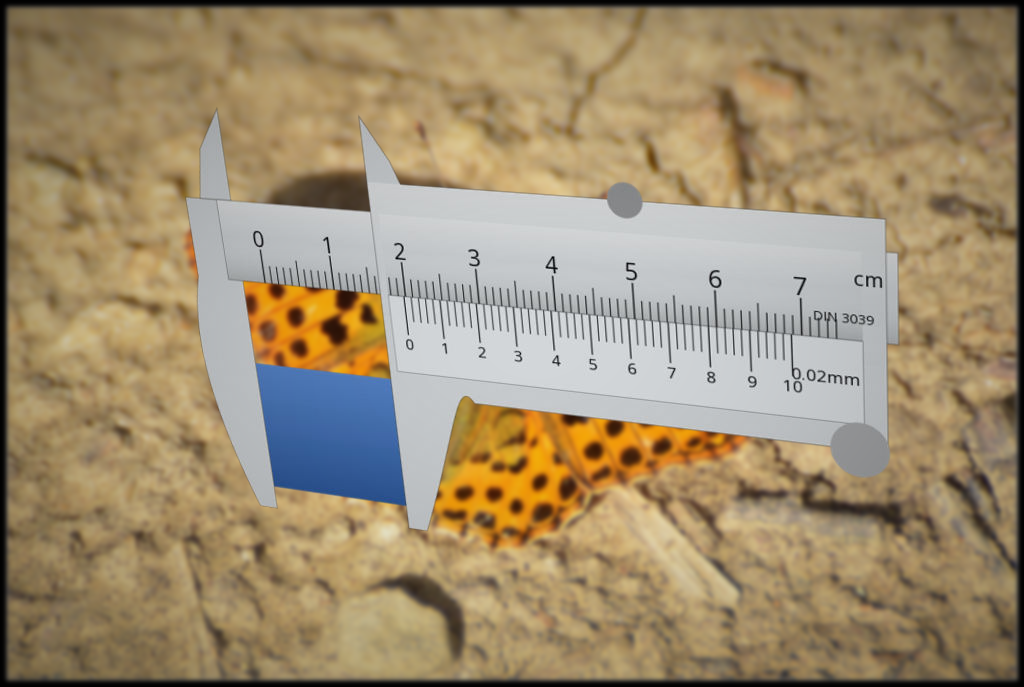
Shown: mm 19.8
